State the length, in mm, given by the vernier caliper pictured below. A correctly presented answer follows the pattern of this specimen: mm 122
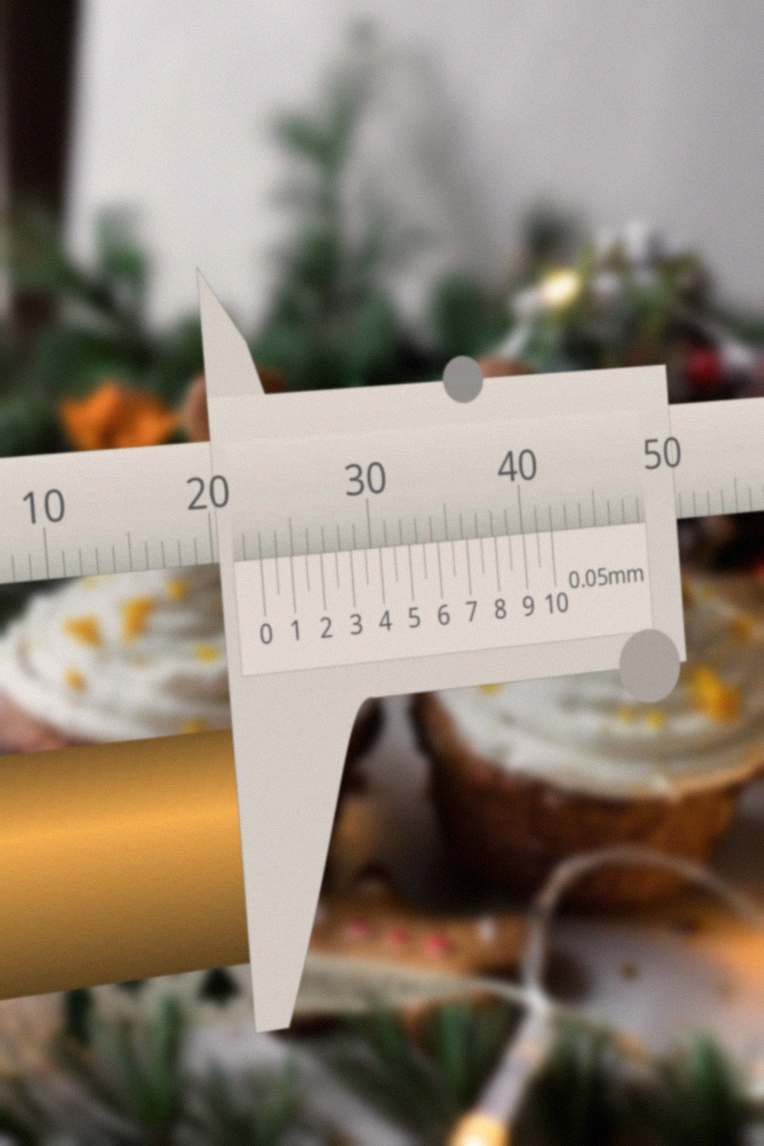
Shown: mm 23.0
